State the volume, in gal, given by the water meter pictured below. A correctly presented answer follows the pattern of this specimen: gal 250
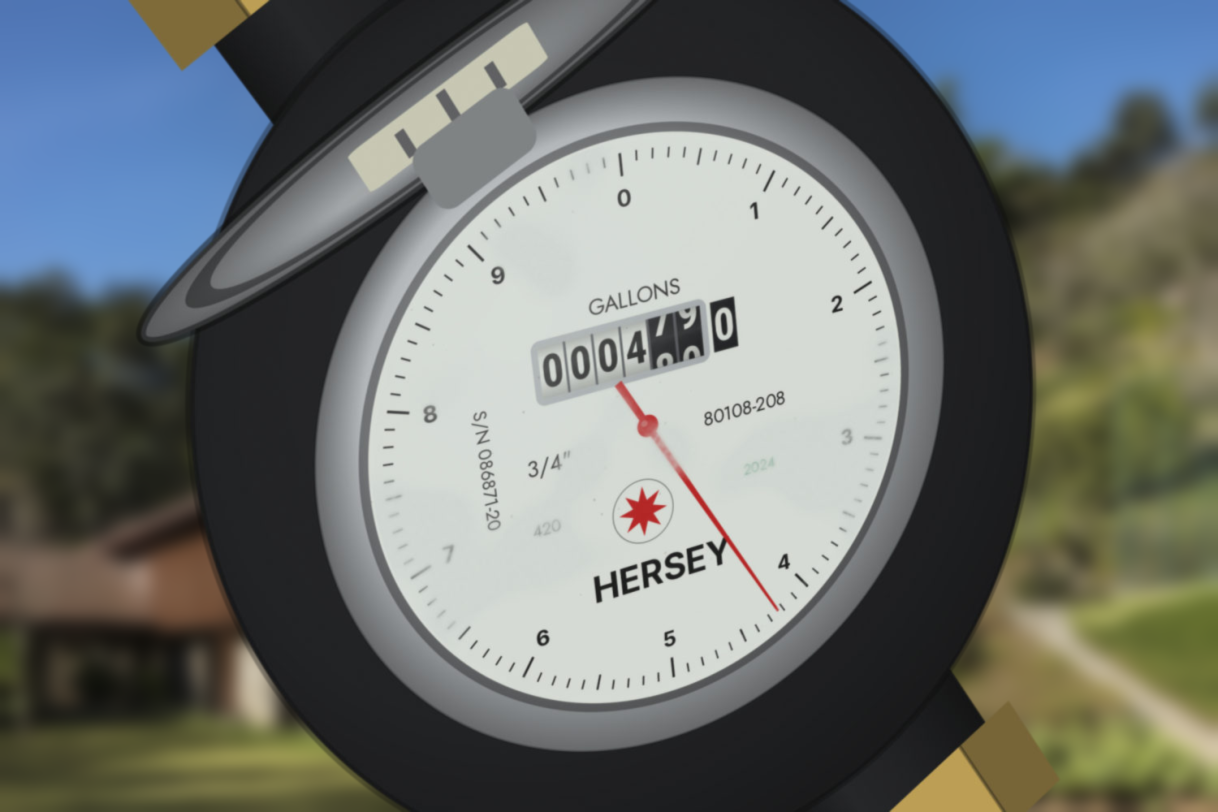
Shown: gal 4794.2
